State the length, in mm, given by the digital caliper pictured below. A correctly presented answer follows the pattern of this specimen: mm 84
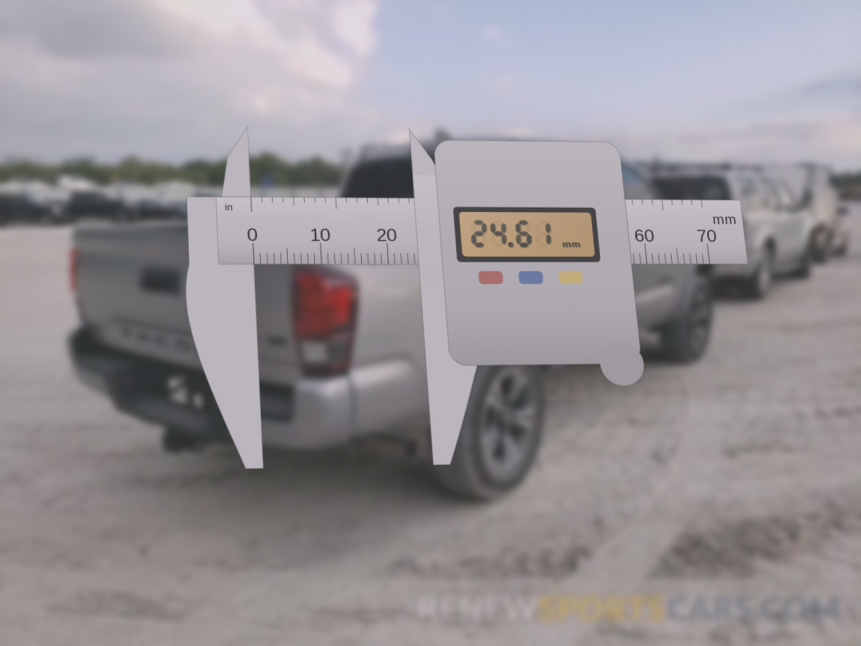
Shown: mm 24.61
